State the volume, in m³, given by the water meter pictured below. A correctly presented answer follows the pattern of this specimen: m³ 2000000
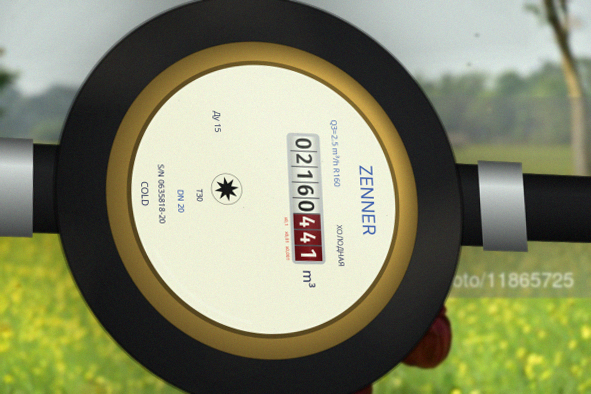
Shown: m³ 2160.441
